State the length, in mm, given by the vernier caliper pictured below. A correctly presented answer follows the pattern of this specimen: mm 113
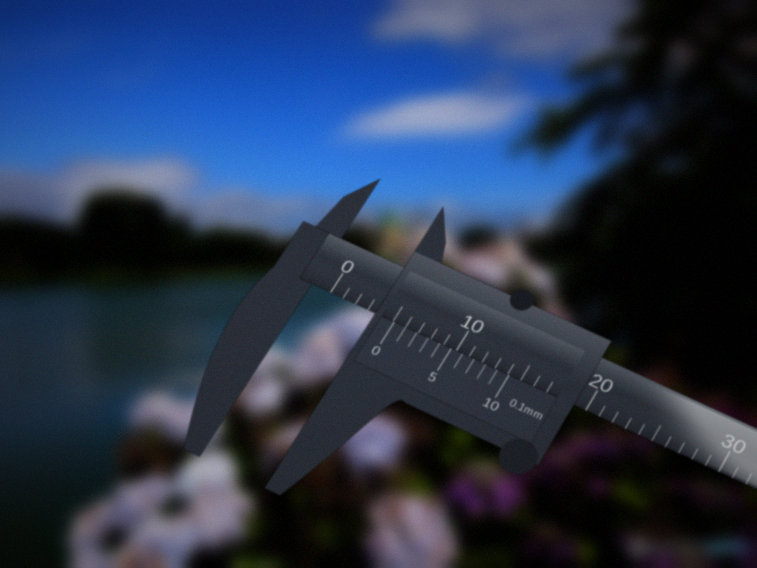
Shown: mm 5.1
